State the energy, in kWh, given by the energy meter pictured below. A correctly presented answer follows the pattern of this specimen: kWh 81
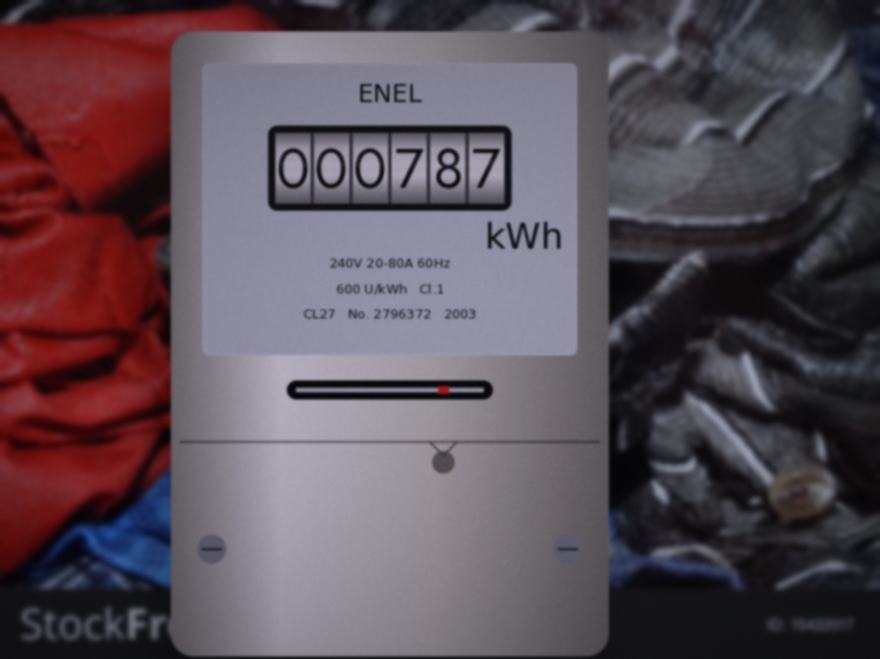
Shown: kWh 787
